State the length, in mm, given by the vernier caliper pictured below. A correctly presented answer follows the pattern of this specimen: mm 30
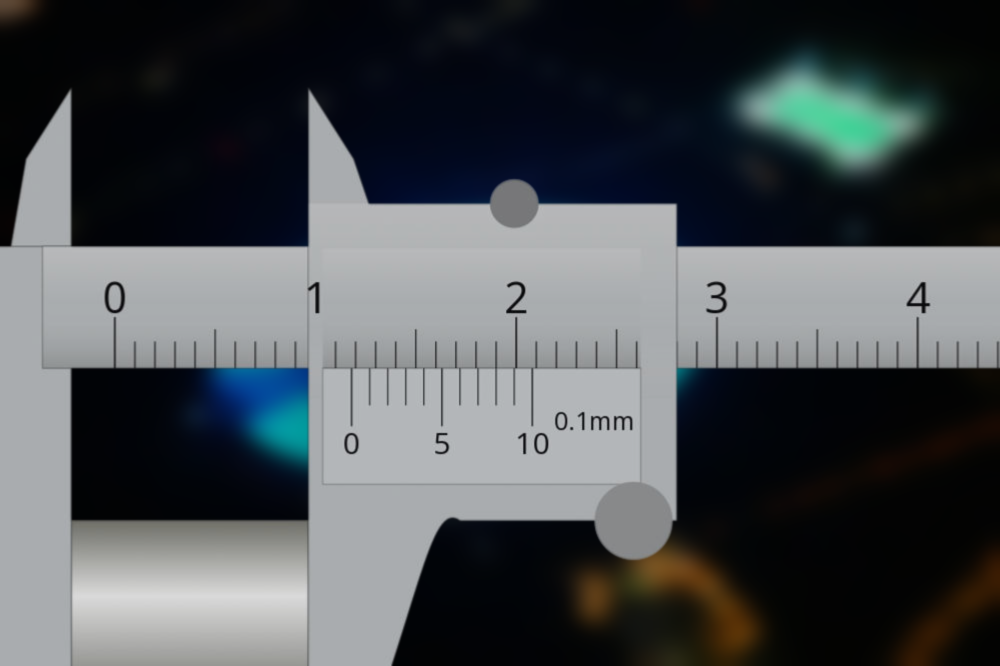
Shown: mm 11.8
